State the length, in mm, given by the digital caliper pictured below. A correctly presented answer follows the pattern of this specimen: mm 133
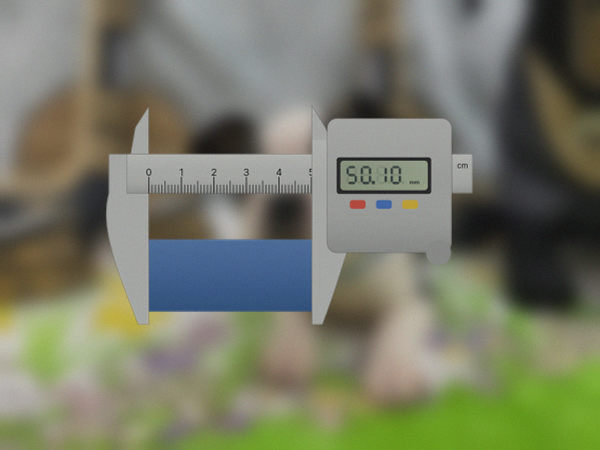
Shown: mm 50.10
